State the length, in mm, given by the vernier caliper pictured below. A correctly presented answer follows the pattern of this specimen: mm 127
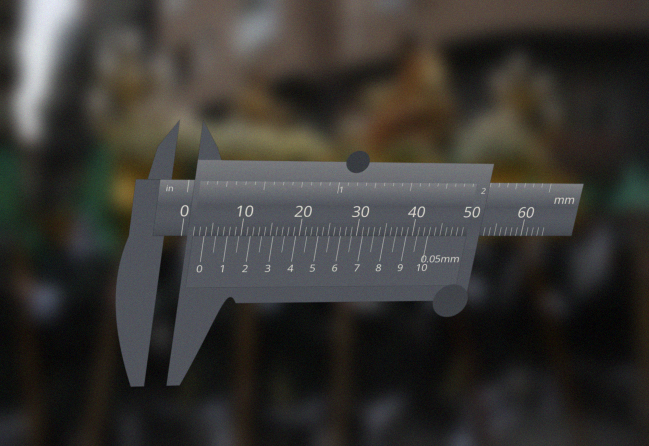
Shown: mm 3.8
